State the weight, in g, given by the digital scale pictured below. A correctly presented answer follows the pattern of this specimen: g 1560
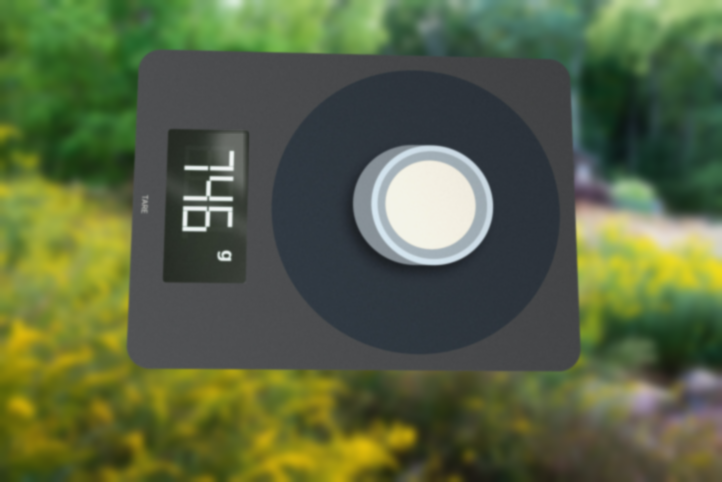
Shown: g 746
